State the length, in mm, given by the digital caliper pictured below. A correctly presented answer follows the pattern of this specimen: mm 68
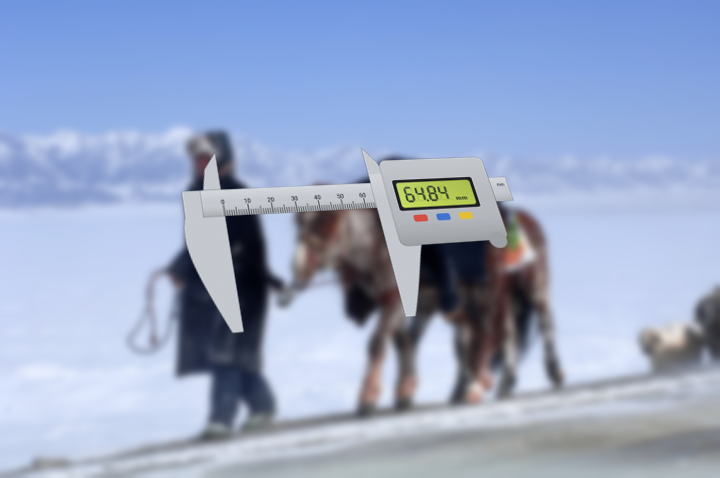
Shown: mm 64.84
